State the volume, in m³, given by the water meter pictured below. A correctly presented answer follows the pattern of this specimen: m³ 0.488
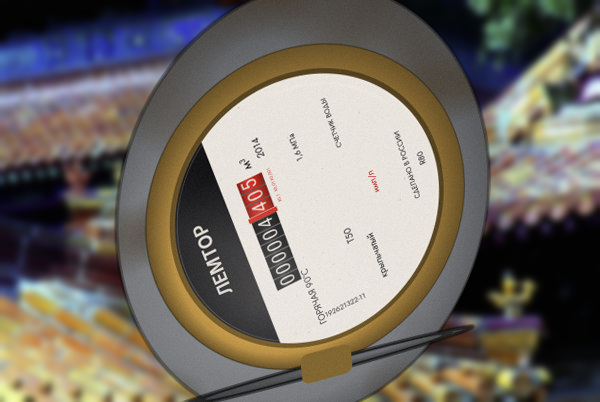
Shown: m³ 4.405
